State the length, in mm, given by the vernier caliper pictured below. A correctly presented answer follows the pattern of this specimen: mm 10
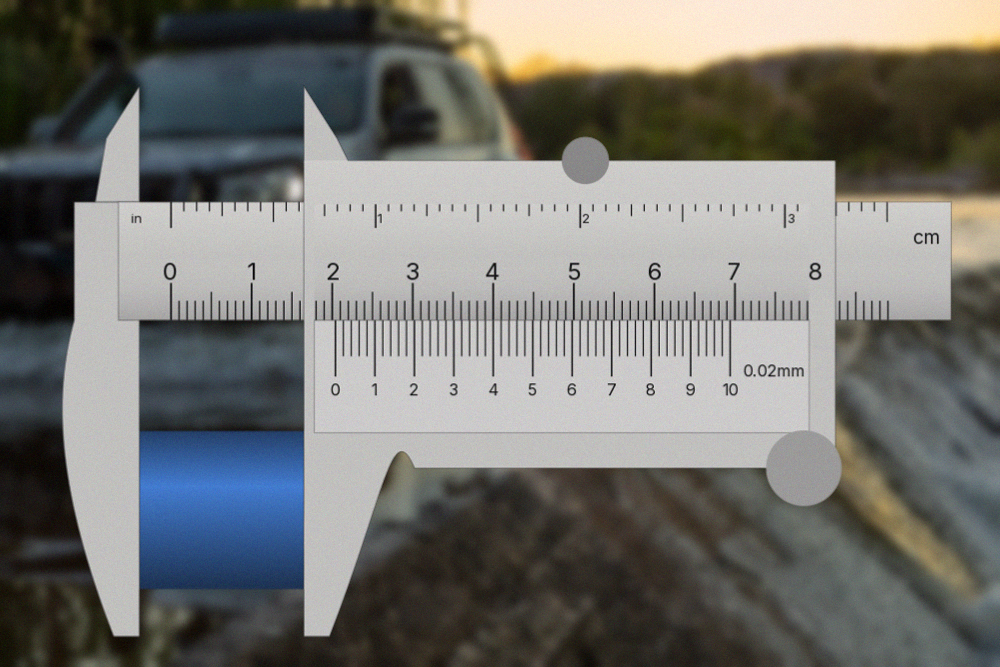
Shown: mm 20.4
